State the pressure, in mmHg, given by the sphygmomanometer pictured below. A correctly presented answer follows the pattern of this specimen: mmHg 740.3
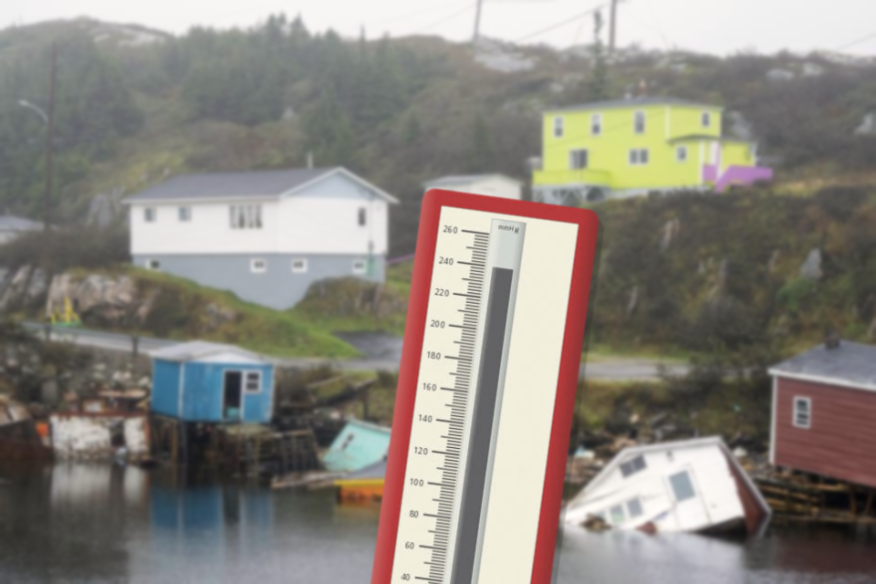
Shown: mmHg 240
